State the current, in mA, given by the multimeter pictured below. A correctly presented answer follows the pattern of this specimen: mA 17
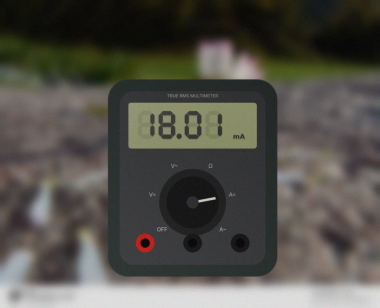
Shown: mA 18.01
